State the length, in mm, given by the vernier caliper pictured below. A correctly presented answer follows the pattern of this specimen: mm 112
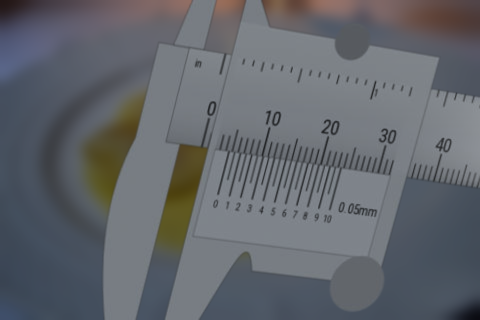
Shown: mm 4.5
